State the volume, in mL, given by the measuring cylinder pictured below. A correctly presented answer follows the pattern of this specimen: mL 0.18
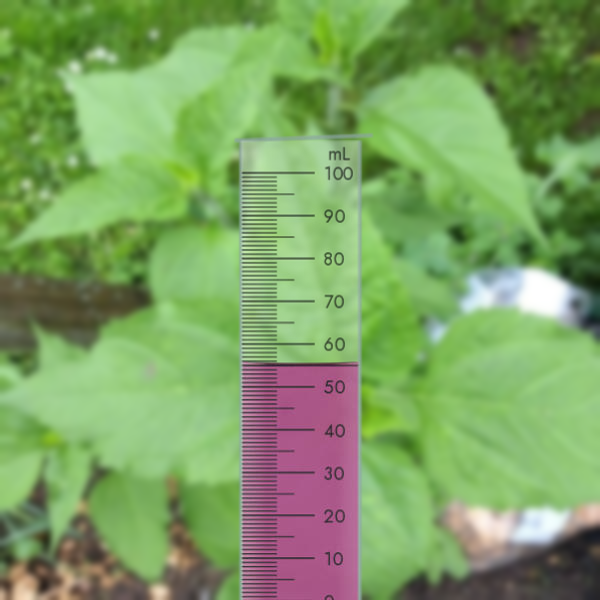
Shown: mL 55
